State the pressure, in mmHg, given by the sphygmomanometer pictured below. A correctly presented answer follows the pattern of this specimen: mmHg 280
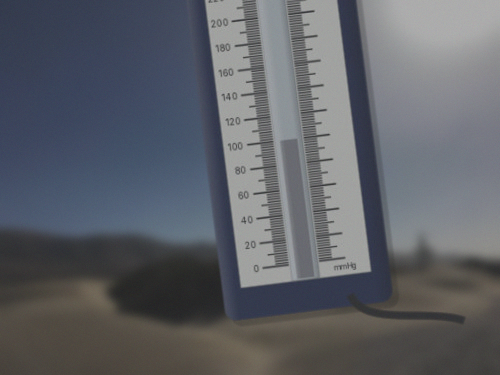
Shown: mmHg 100
